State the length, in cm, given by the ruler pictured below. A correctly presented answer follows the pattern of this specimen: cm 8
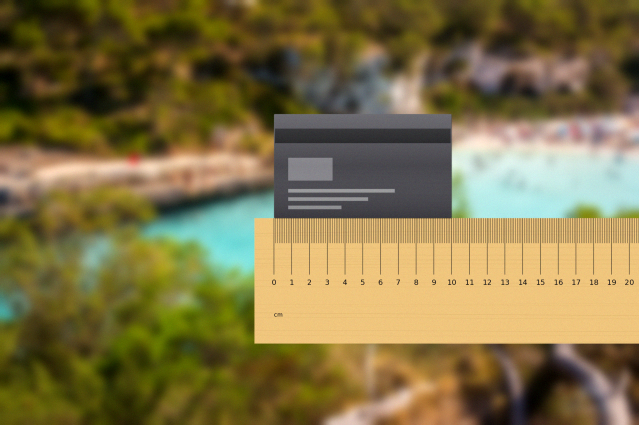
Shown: cm 10
